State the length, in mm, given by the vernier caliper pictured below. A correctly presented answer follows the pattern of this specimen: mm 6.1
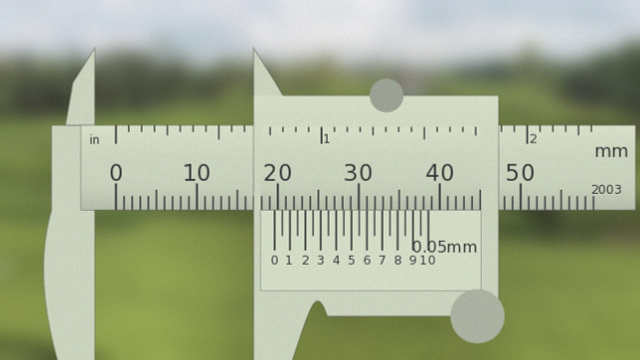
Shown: mm 19.6
